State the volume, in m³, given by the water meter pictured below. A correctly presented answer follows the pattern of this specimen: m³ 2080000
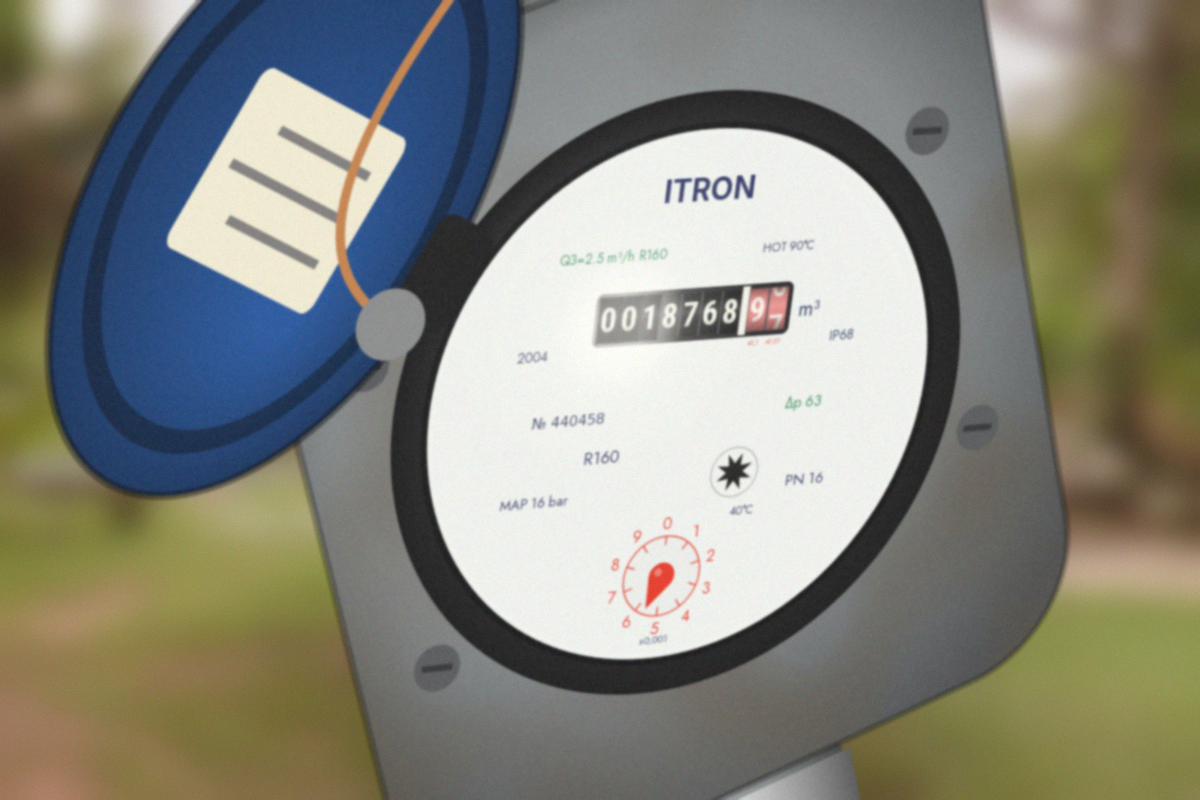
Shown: m³ 18768.965
